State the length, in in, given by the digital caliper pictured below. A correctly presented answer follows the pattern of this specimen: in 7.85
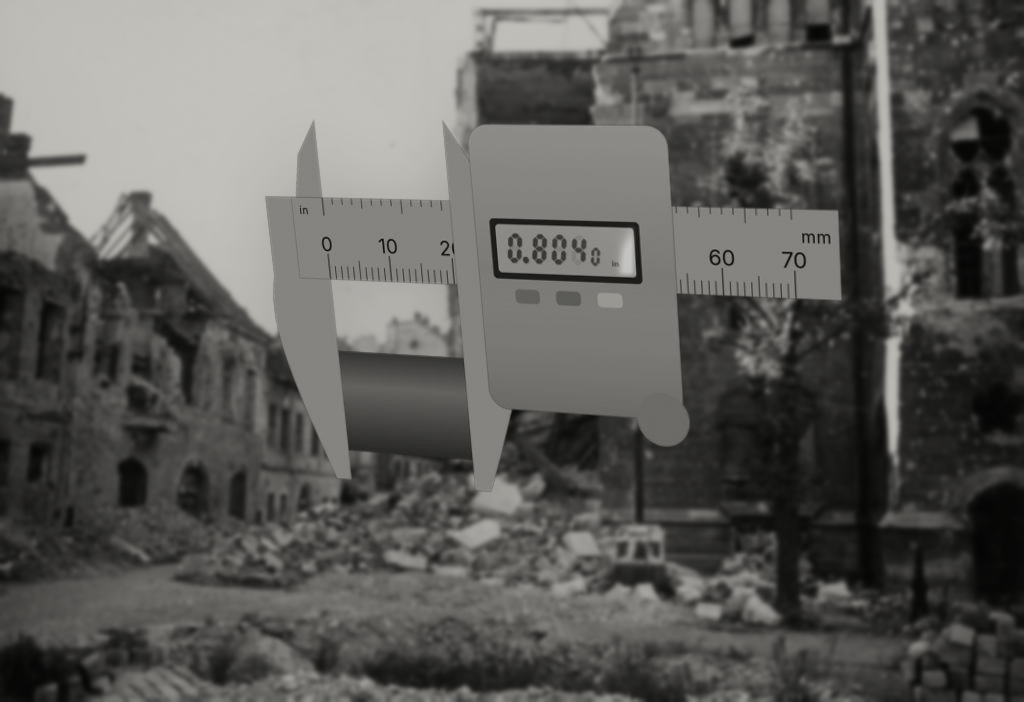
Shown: in 0.8040
